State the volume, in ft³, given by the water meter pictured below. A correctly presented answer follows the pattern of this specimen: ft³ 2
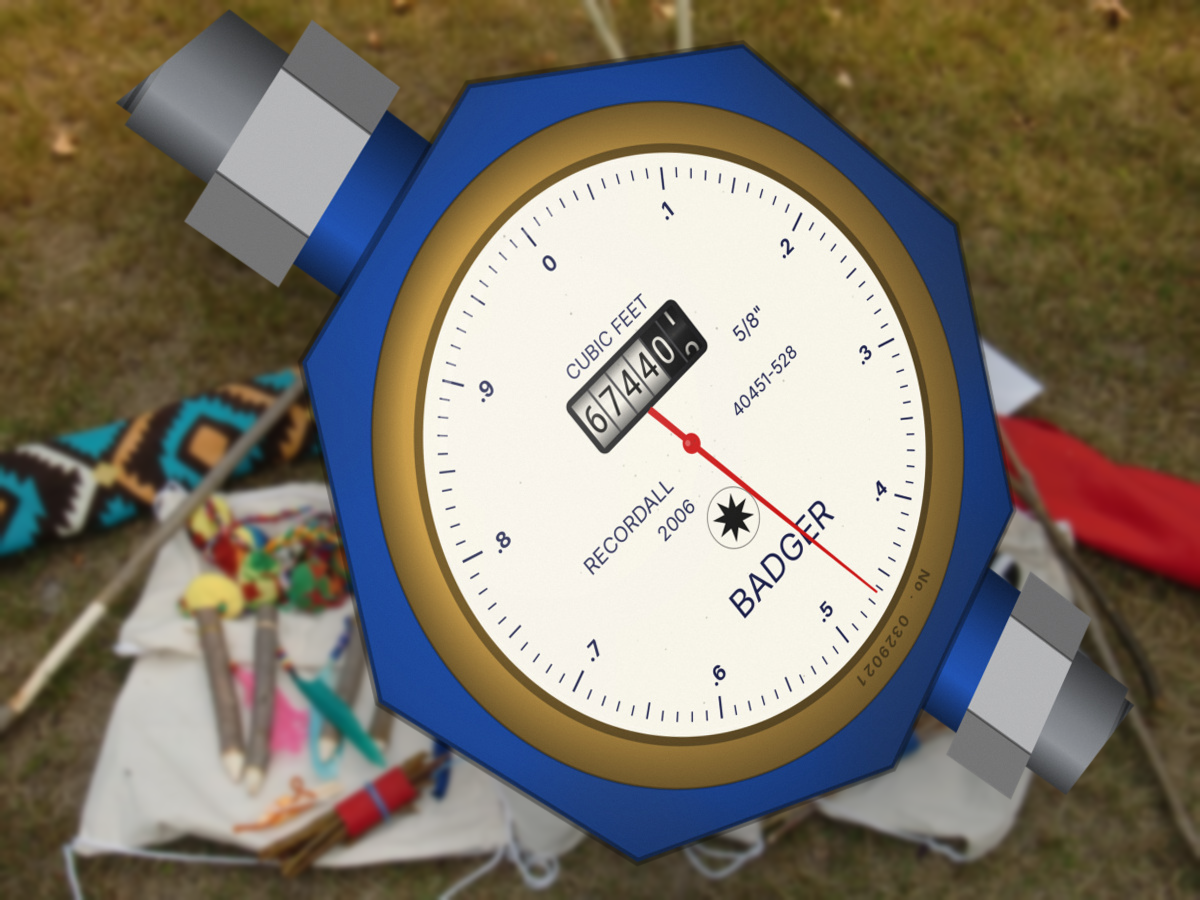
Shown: ft³ 674401.46
